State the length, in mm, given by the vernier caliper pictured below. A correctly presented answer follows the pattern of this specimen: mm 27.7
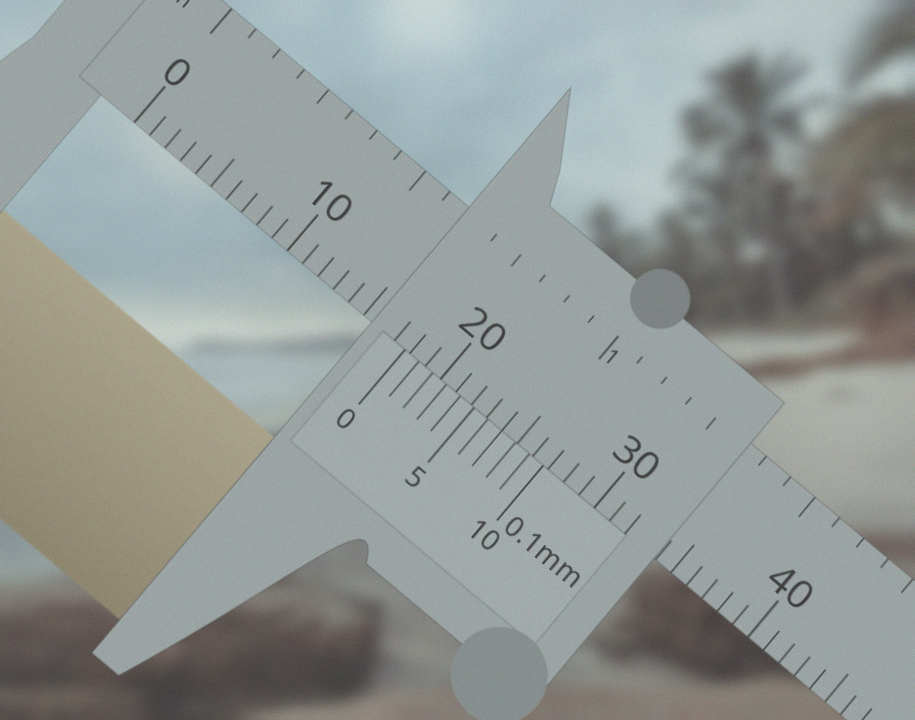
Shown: mm 17.7
